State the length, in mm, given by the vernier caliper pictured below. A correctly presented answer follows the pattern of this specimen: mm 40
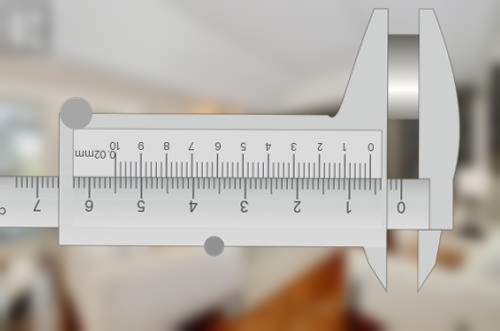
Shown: mm 6.0
